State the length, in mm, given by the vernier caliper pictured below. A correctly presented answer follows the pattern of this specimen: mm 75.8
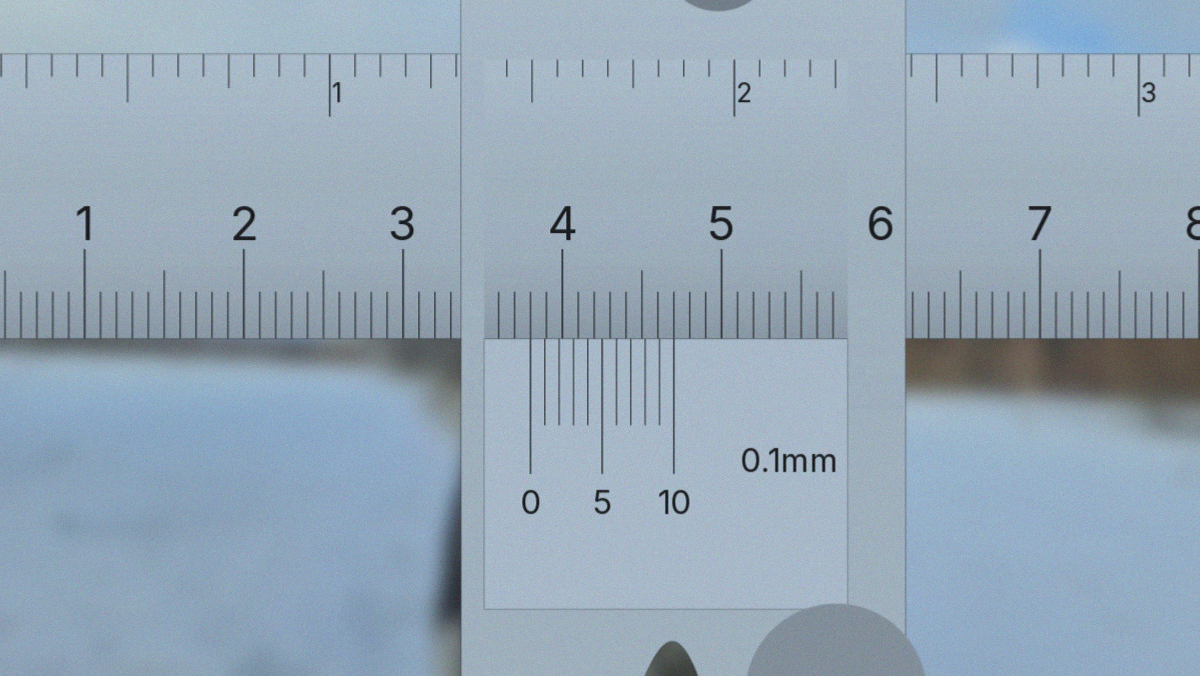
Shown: mm 38.0
